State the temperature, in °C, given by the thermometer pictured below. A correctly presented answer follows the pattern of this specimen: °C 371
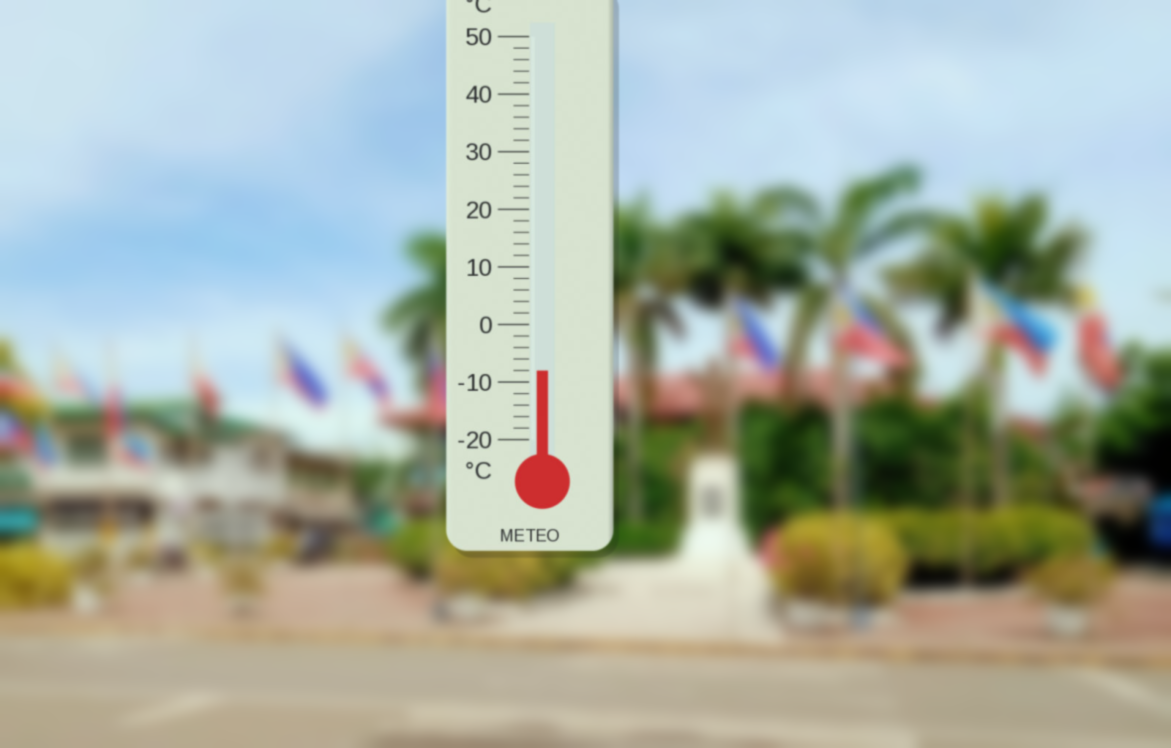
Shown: °C -8
